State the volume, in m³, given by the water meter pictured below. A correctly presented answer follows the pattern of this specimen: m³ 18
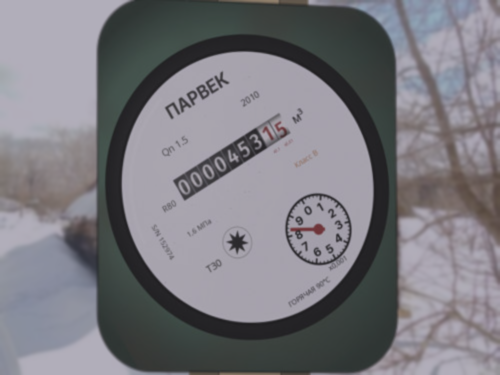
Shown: m³ 453.148
